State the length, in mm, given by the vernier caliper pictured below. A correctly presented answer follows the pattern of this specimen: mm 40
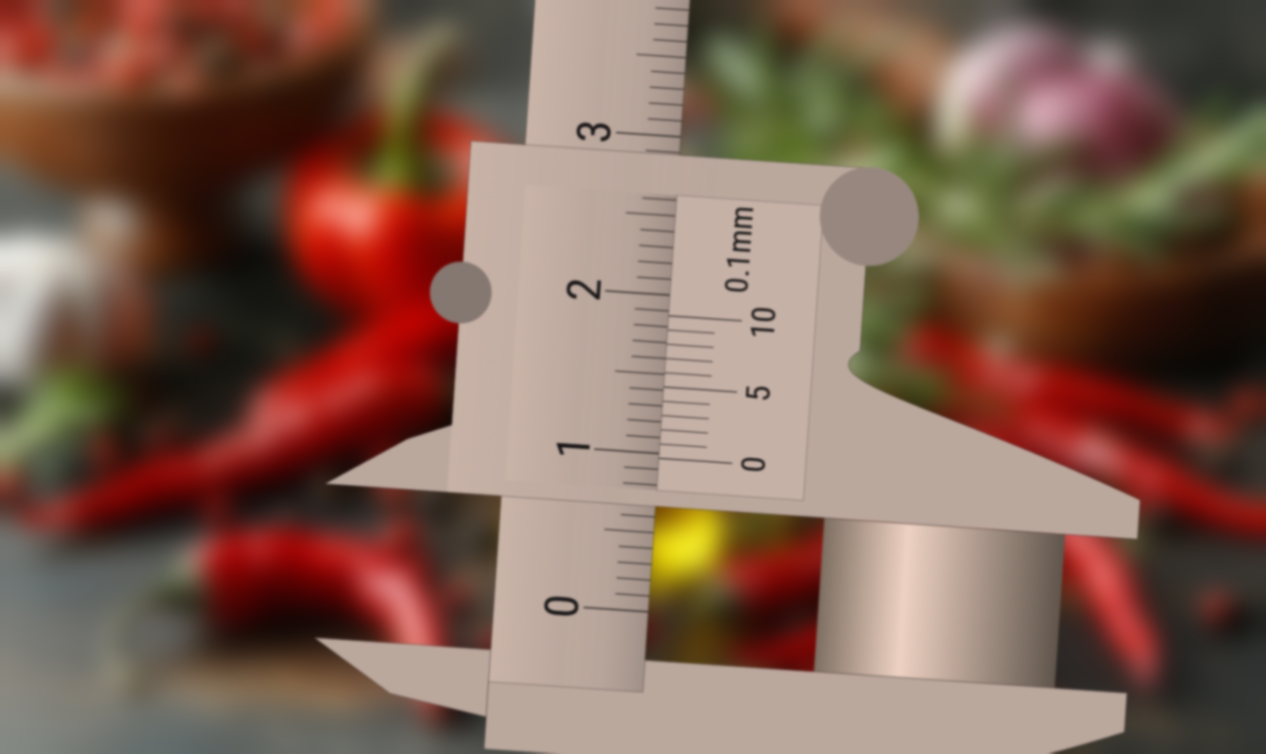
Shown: mm 9.7
